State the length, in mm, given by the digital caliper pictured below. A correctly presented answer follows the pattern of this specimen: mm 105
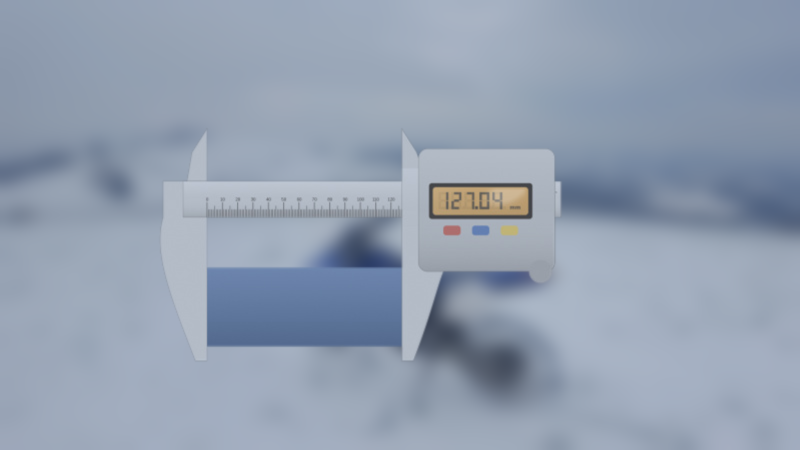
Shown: mm 127.04
